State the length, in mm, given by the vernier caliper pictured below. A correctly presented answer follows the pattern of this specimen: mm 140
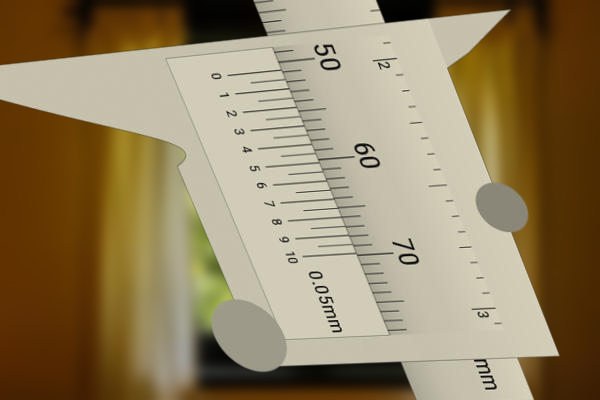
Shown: mm 50.8
